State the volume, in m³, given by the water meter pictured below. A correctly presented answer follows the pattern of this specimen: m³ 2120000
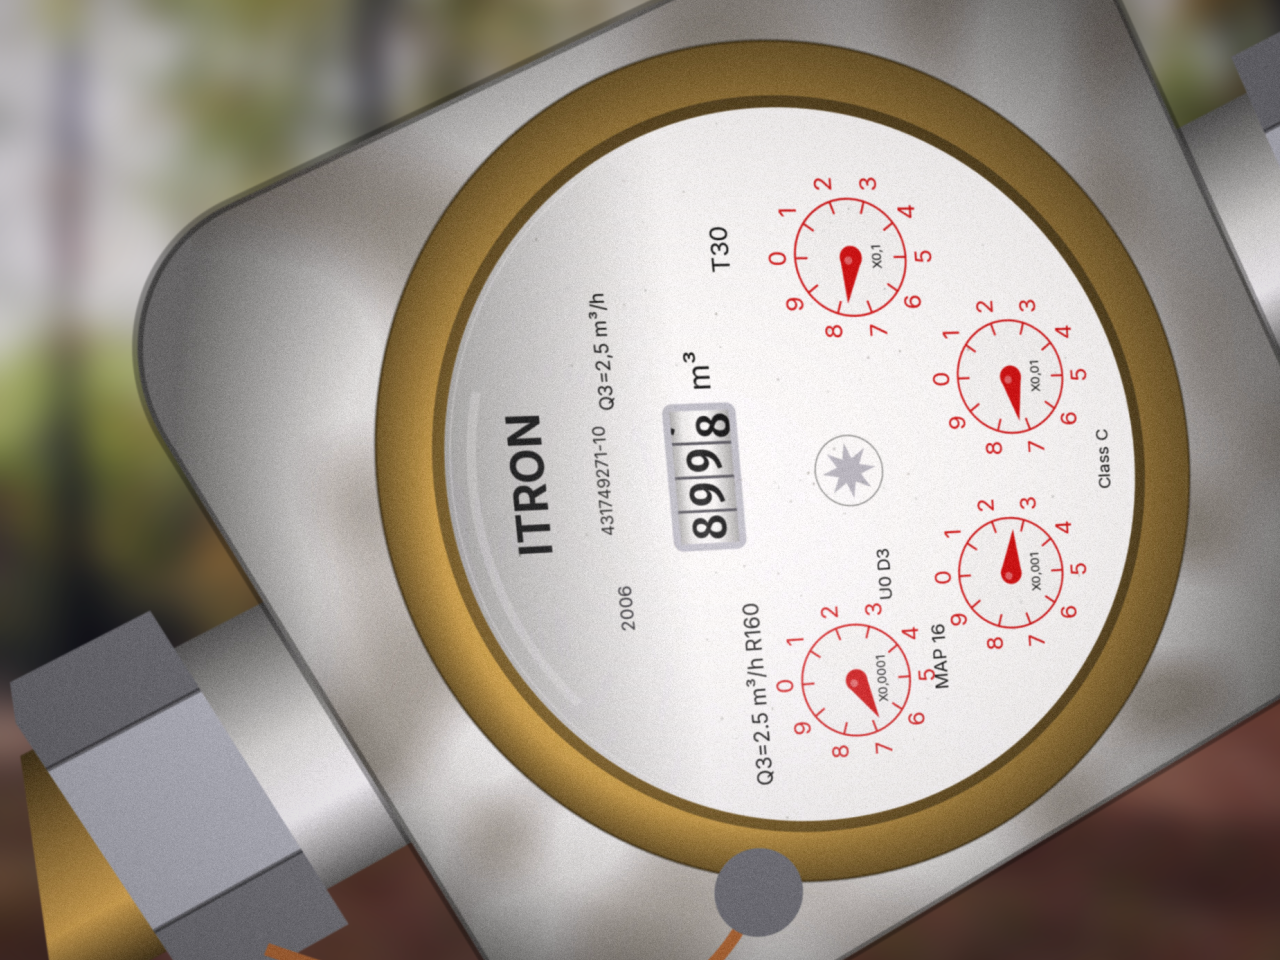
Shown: m³ 8997.7726
